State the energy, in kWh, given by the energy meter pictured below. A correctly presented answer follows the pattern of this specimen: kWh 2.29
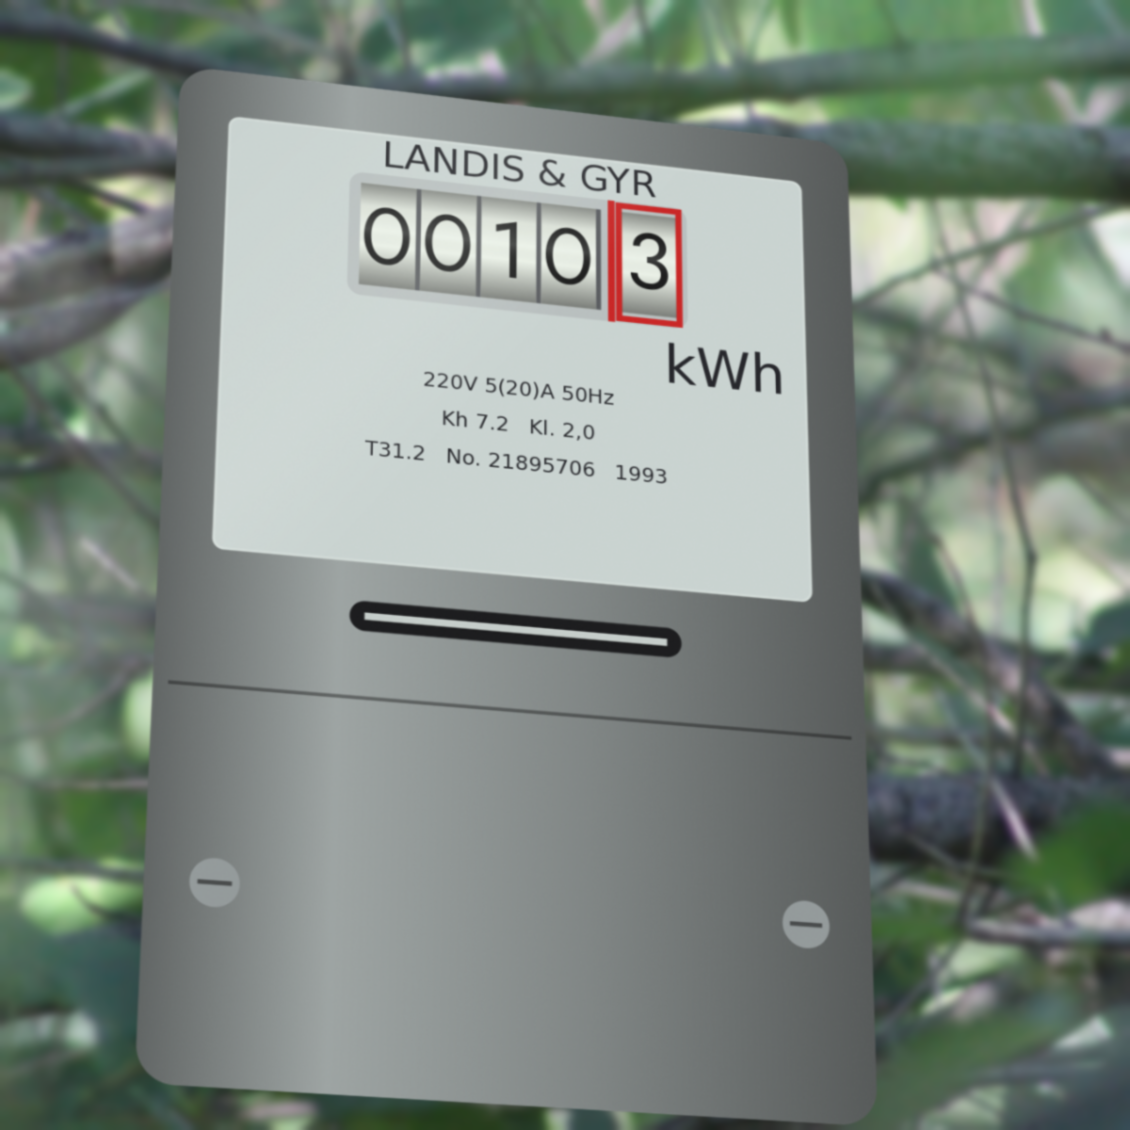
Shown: kWh 10.3
